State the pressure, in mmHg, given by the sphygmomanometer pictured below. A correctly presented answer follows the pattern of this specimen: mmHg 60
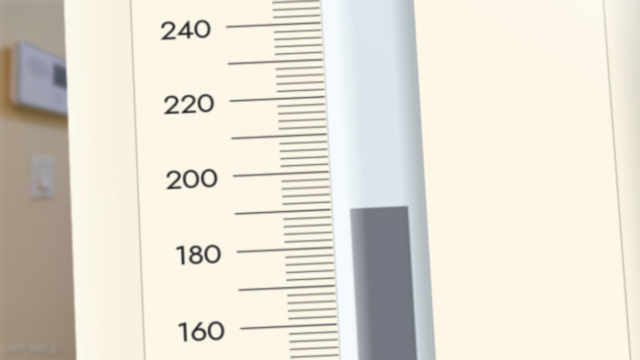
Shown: mmHg 190
